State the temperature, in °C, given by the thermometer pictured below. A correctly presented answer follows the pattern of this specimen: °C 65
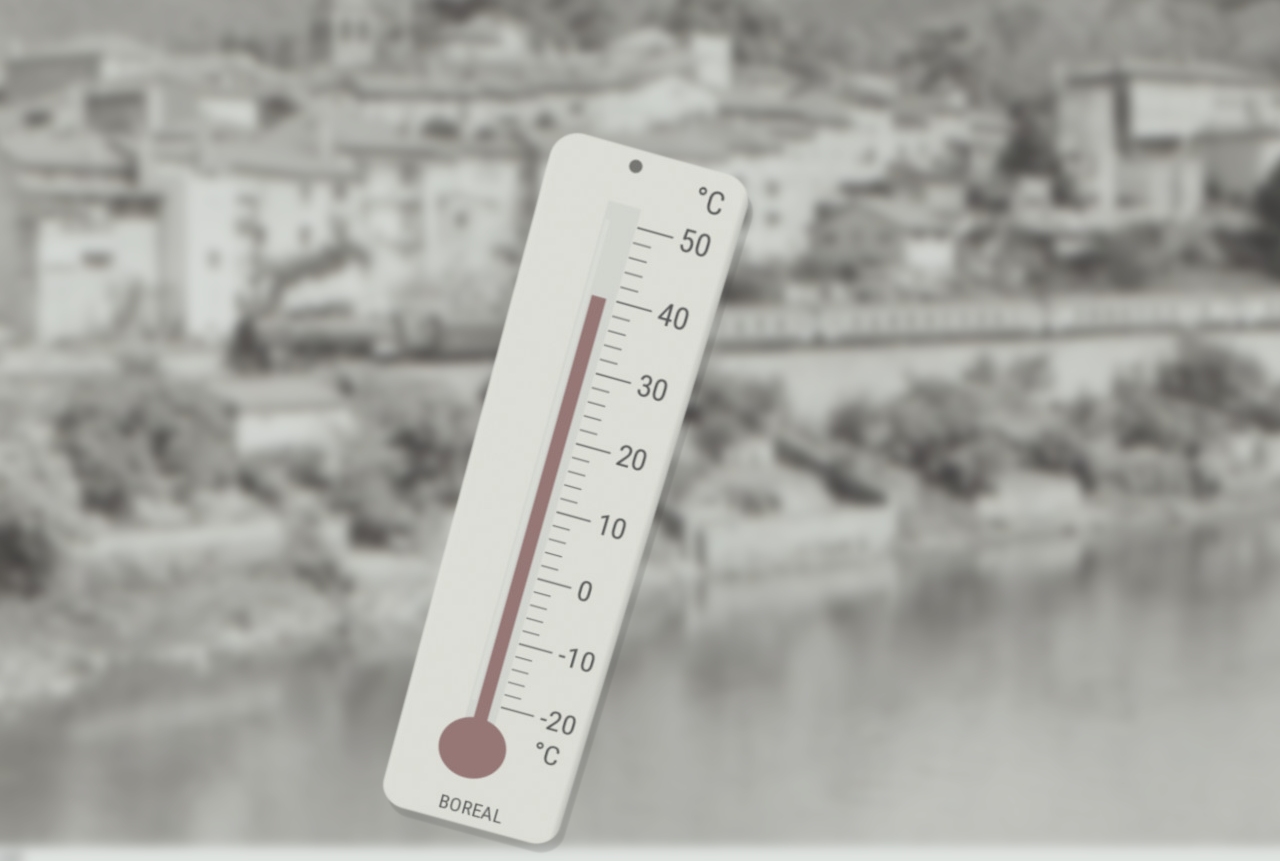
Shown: °C 40
